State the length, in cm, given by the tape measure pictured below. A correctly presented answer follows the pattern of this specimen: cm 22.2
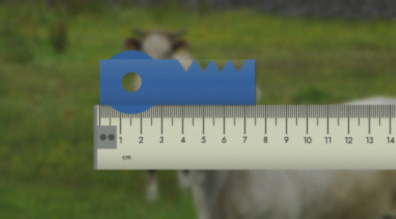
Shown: cm 7.5
